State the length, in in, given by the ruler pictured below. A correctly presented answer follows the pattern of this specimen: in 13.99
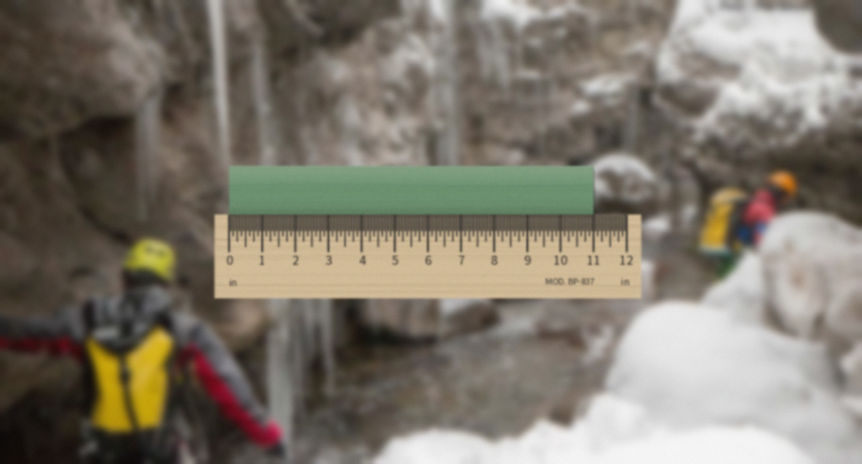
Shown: in 11
